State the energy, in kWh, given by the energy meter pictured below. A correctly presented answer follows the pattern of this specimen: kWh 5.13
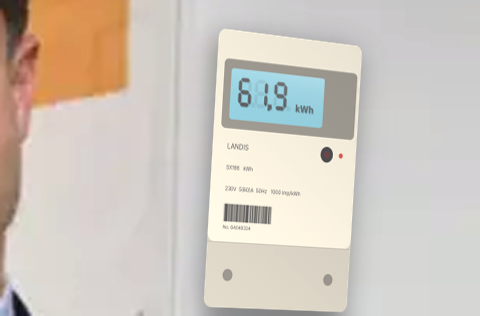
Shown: kWh 61.9
